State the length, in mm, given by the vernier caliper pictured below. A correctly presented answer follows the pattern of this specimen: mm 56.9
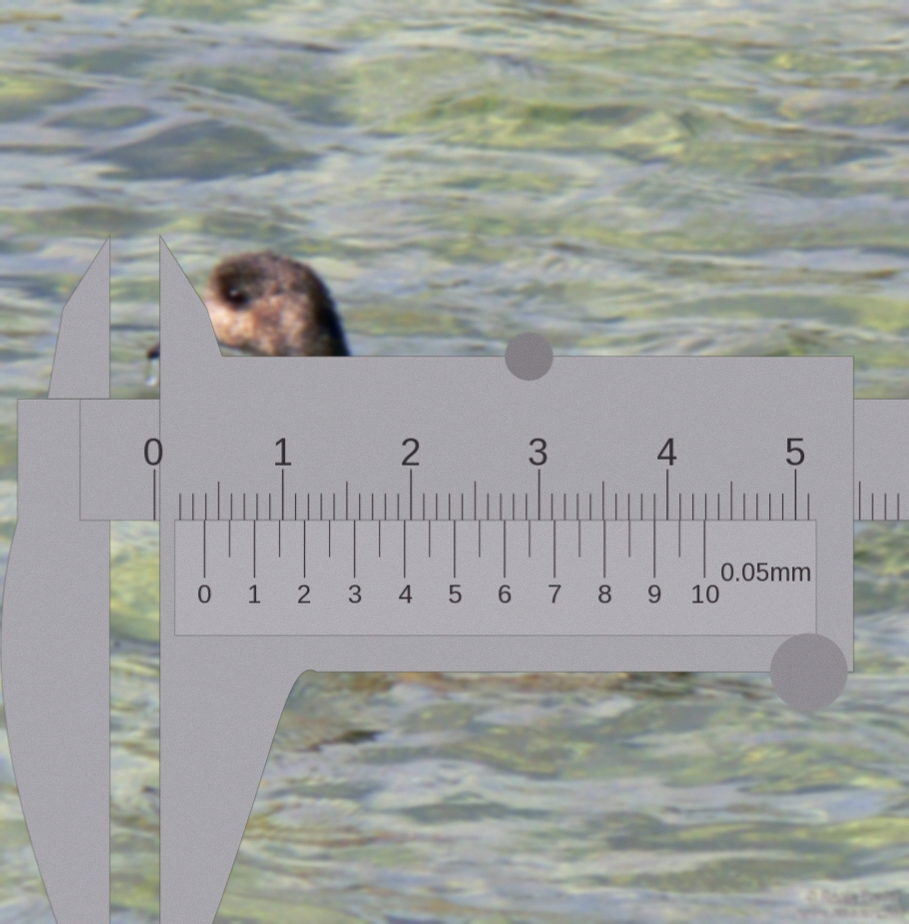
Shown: mm 3.9
